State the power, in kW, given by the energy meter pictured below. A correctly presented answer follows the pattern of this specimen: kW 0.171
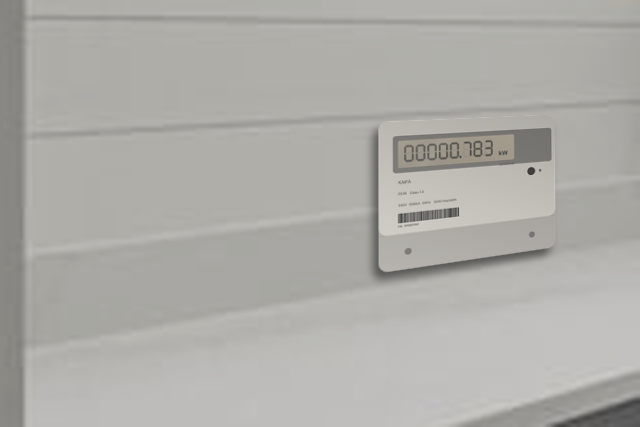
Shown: kW 0.783
